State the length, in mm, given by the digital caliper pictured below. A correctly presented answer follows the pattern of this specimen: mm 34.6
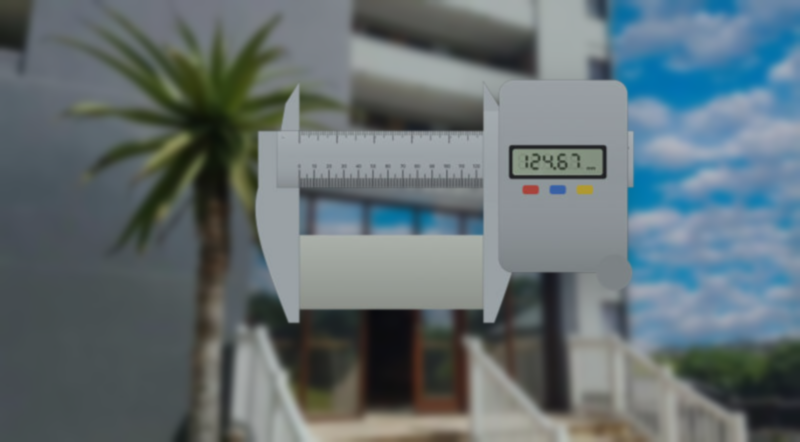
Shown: mm 124.67
